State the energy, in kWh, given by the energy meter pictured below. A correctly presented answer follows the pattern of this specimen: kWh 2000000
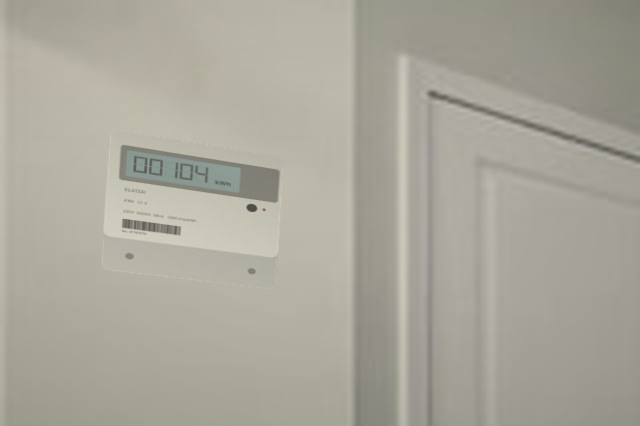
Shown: kWh 104
